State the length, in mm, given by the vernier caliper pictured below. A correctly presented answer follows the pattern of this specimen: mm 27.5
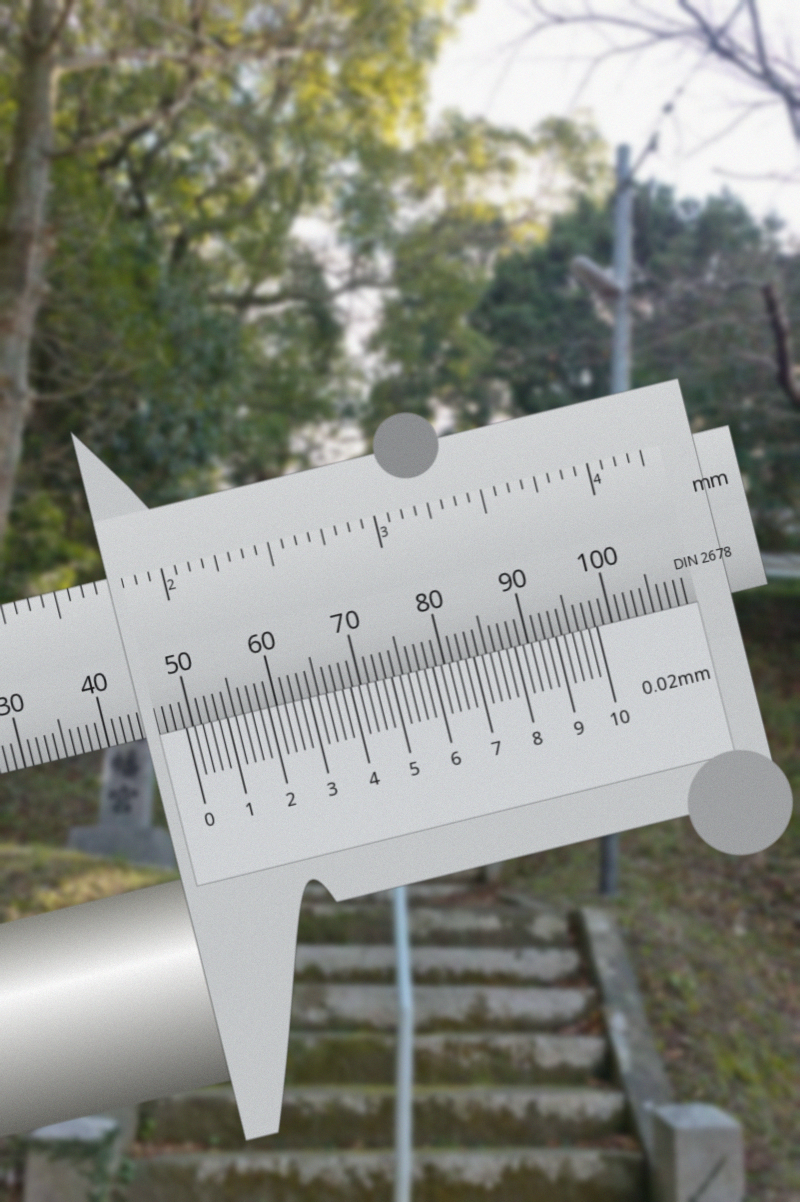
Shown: mm 49.2
